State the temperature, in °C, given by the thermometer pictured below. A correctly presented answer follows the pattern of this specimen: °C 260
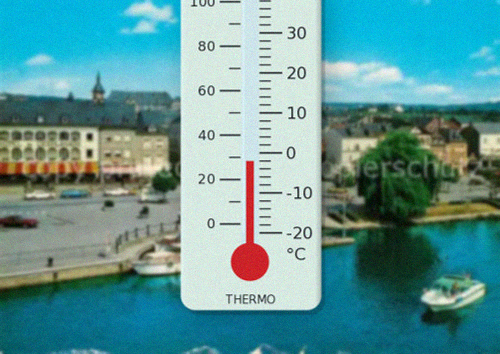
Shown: °C -2
